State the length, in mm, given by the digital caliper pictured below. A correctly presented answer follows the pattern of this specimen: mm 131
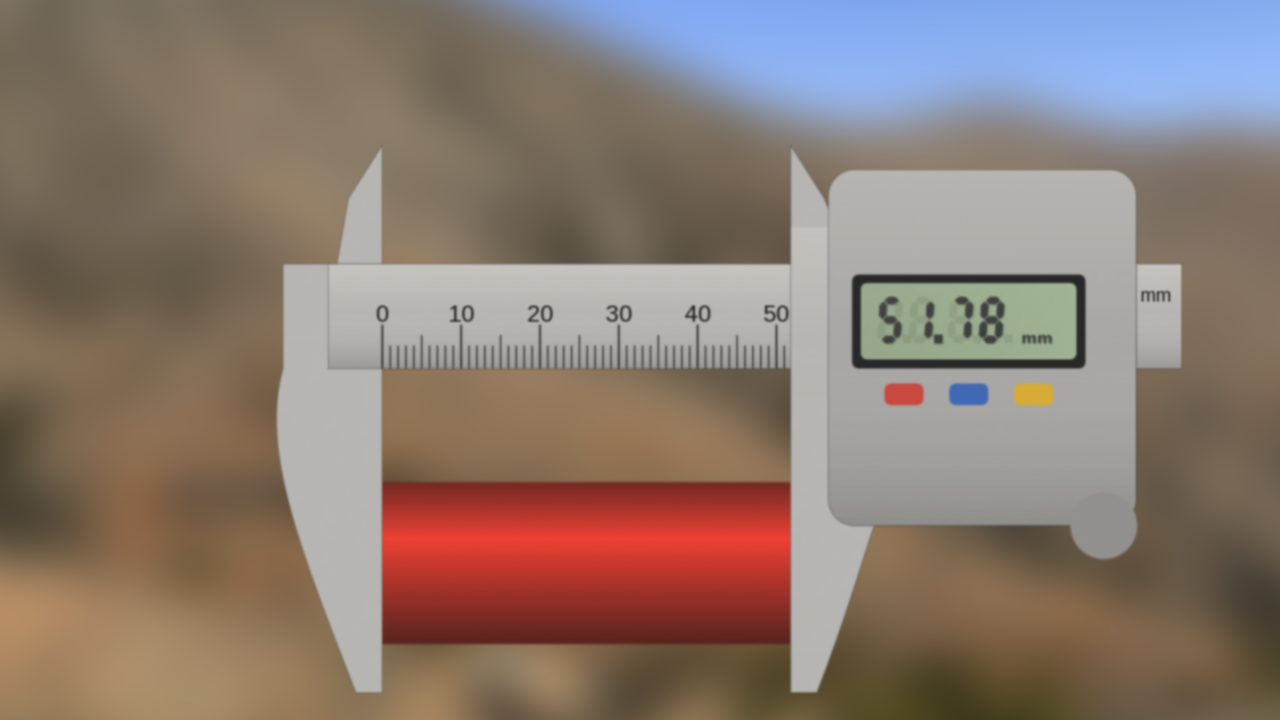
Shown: mm 51.78
